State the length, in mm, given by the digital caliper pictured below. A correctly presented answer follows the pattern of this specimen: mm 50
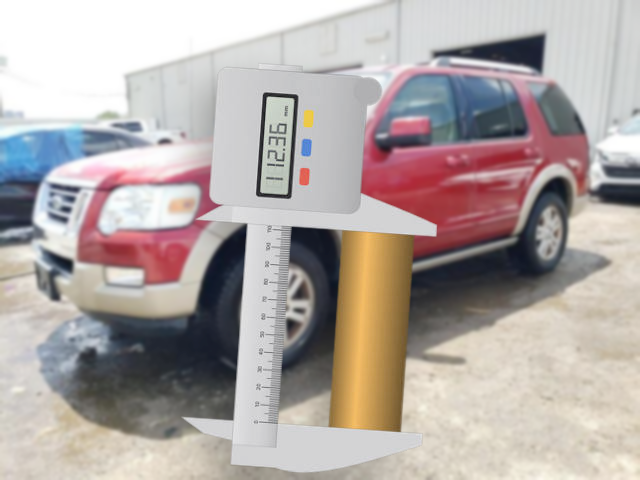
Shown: mm 112.36
